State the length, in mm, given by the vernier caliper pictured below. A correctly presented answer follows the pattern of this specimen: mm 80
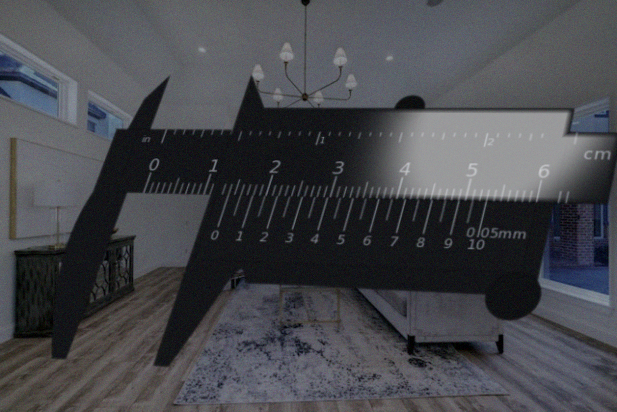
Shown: mm 14.0
